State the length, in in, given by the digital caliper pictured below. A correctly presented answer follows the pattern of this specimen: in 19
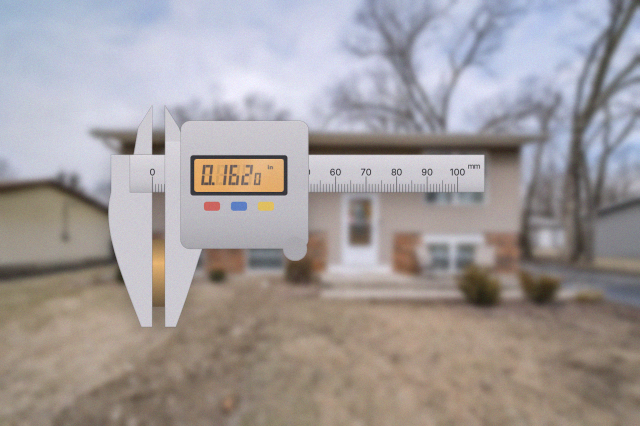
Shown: in 0.1620
